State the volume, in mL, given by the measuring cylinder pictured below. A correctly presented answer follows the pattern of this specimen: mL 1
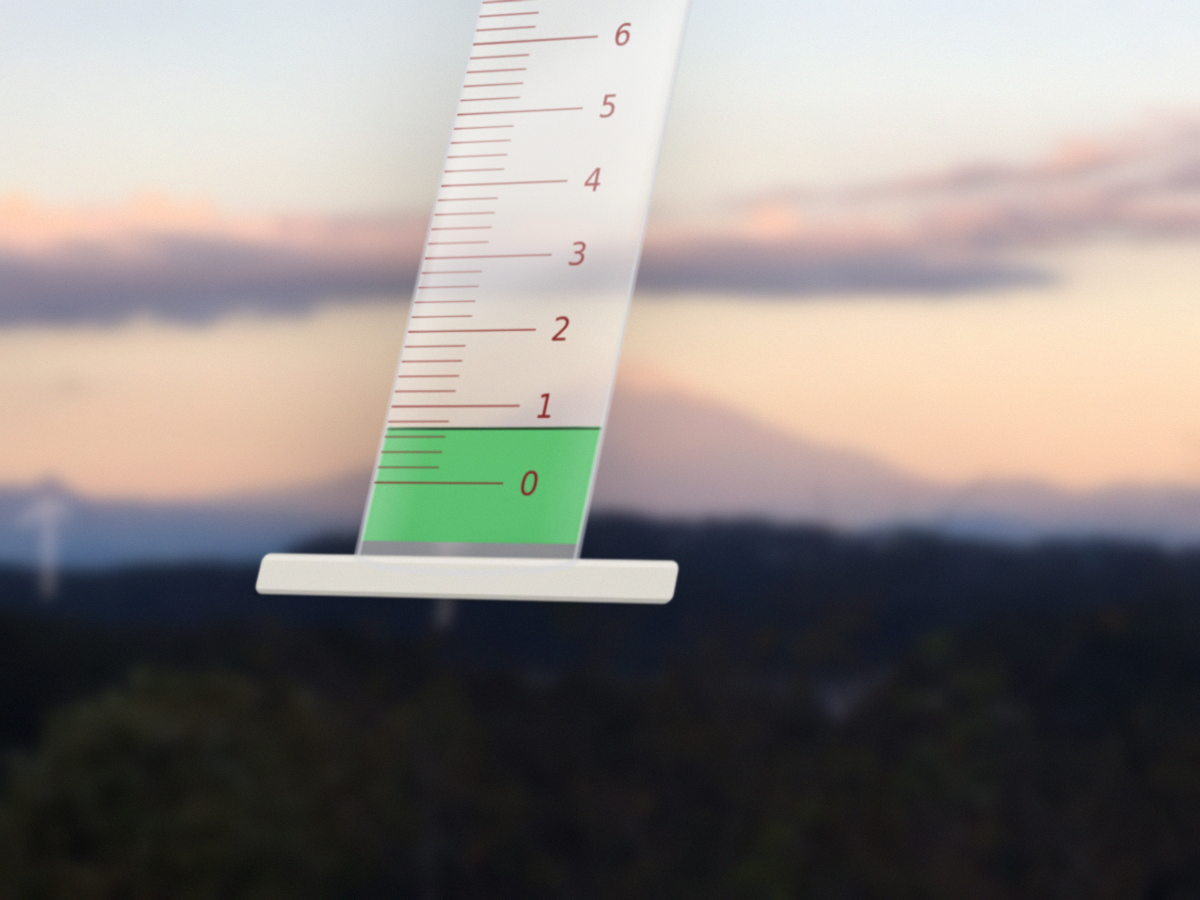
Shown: mL 0.7
